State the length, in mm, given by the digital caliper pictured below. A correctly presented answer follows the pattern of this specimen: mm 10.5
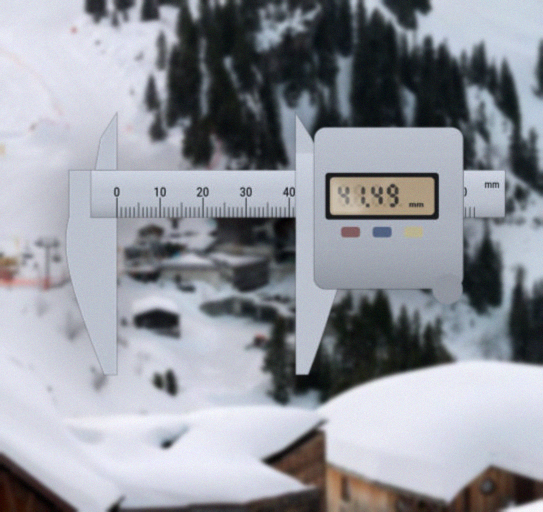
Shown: mm 41.49
